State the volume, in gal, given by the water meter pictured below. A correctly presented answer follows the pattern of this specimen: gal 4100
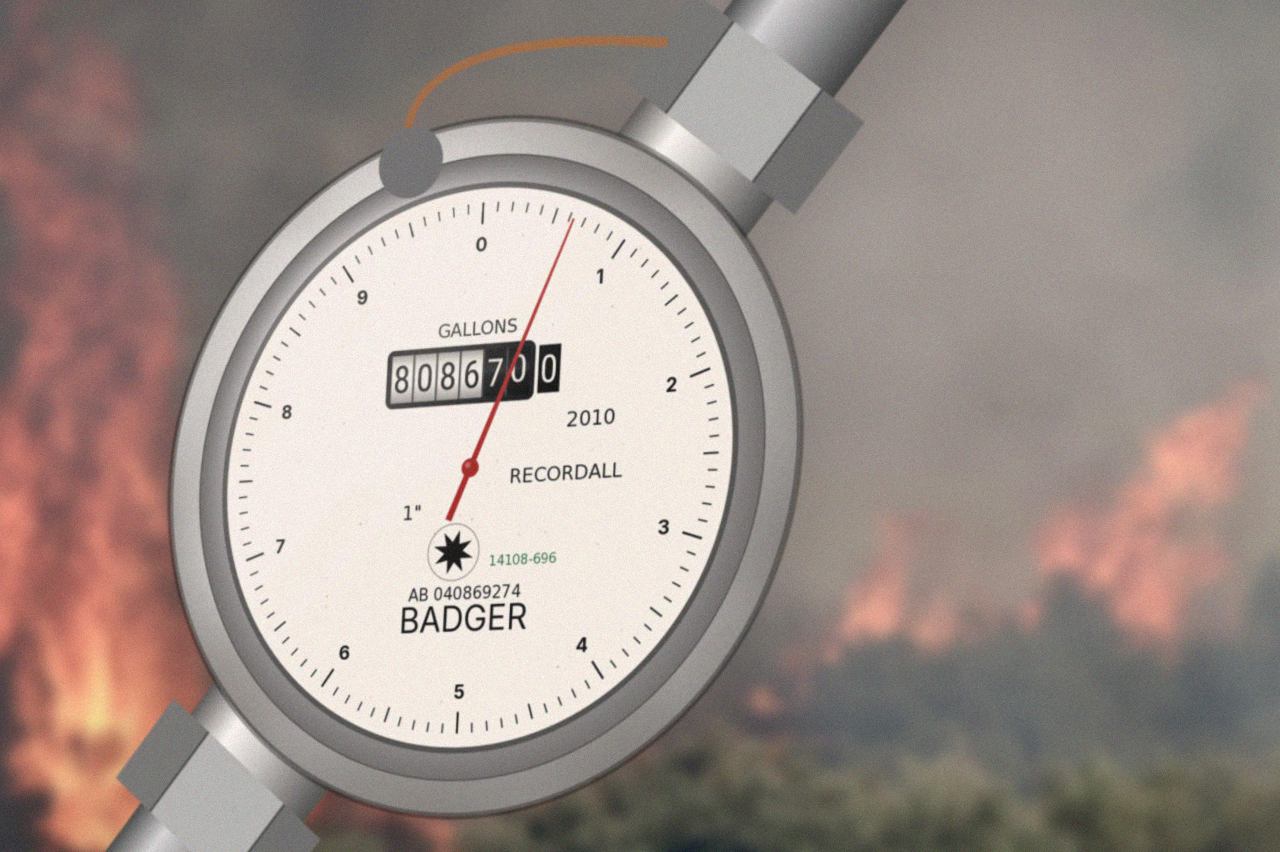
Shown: gal 8086700.6
